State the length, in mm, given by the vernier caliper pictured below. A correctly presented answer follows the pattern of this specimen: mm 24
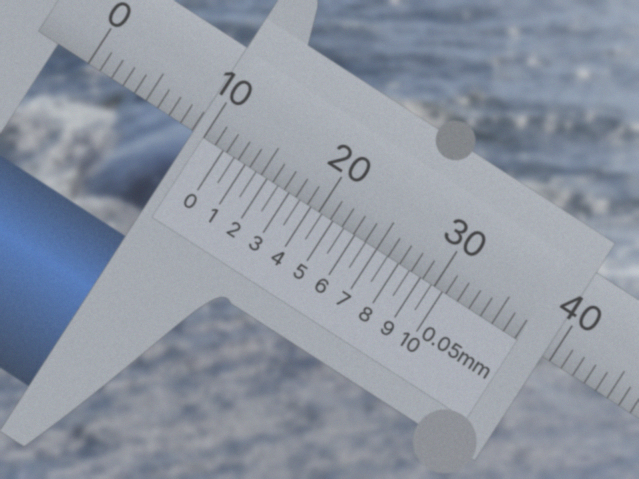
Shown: mm 11.7
